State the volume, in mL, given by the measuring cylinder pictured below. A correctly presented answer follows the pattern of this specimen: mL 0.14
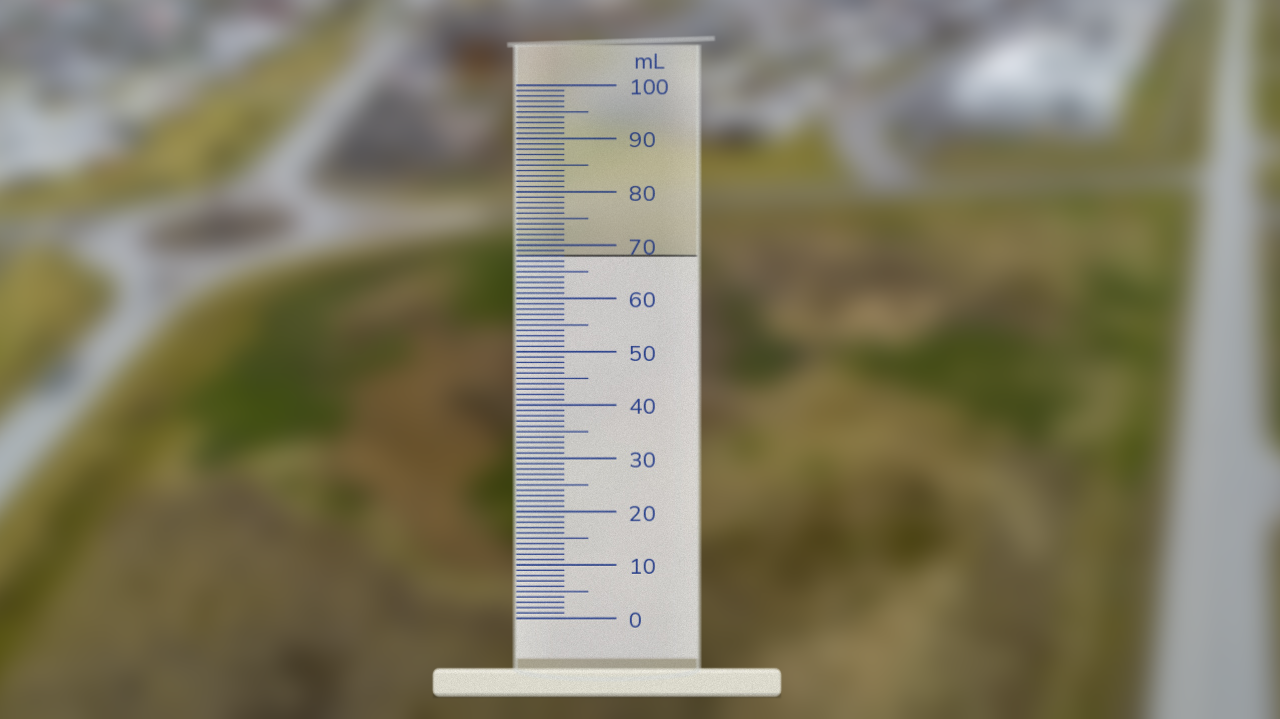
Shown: mL 68
